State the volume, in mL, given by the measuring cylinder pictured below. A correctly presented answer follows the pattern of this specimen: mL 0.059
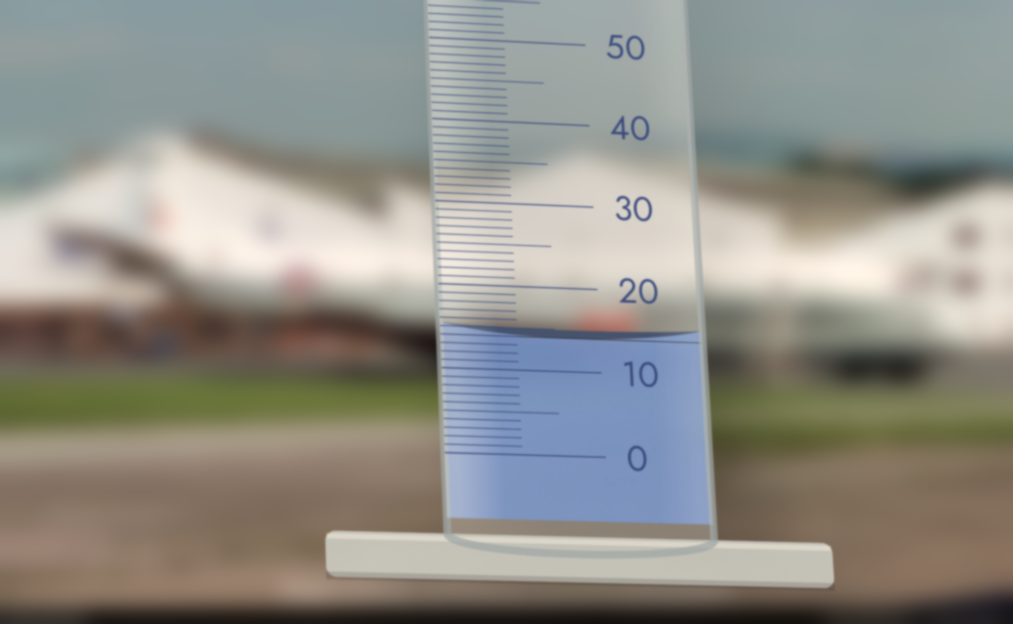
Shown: mL 14
